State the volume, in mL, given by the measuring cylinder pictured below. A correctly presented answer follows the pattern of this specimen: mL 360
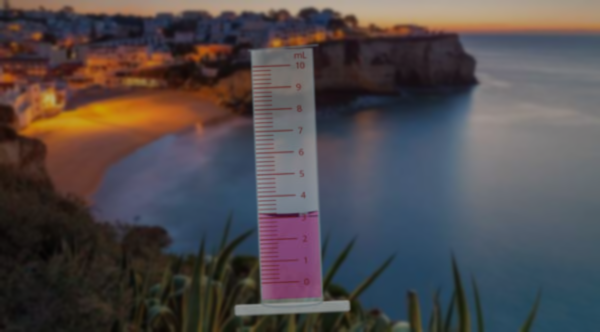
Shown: mL 3
